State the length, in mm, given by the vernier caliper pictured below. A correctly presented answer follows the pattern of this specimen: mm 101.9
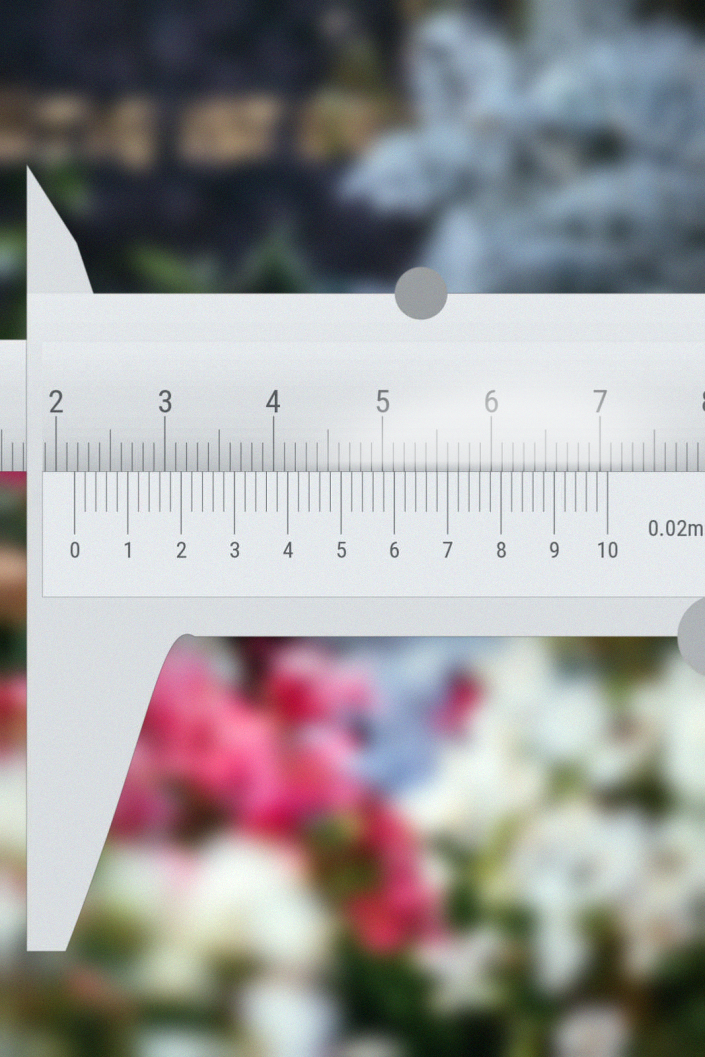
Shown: mm 21.7
